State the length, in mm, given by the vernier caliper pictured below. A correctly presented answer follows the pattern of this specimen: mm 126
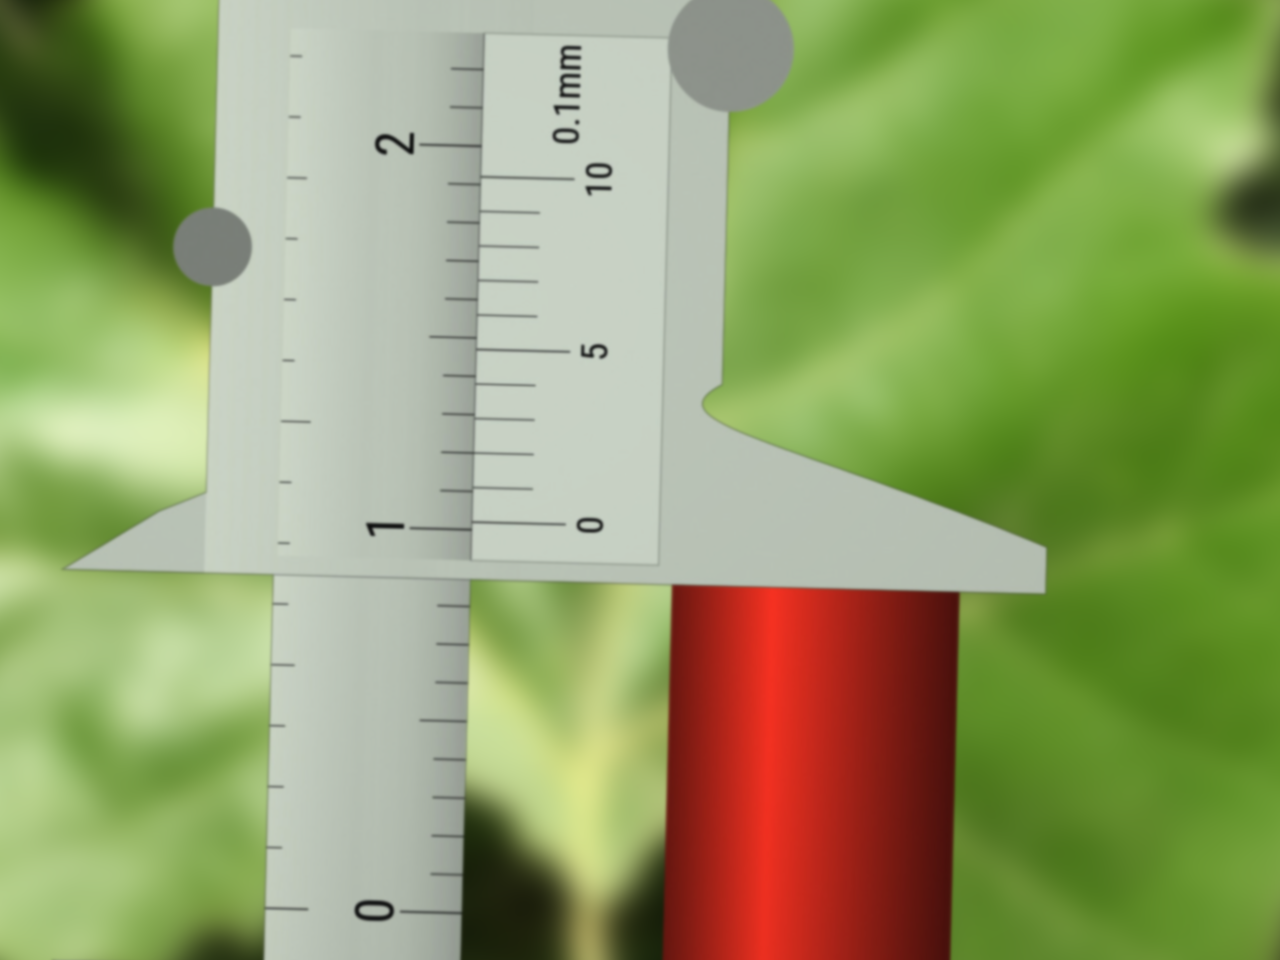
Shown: mm 10.2
